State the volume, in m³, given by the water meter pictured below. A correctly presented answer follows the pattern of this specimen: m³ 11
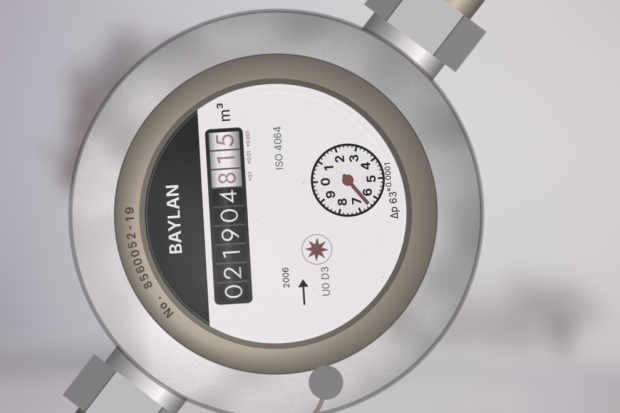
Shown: m³ 21904.8156
